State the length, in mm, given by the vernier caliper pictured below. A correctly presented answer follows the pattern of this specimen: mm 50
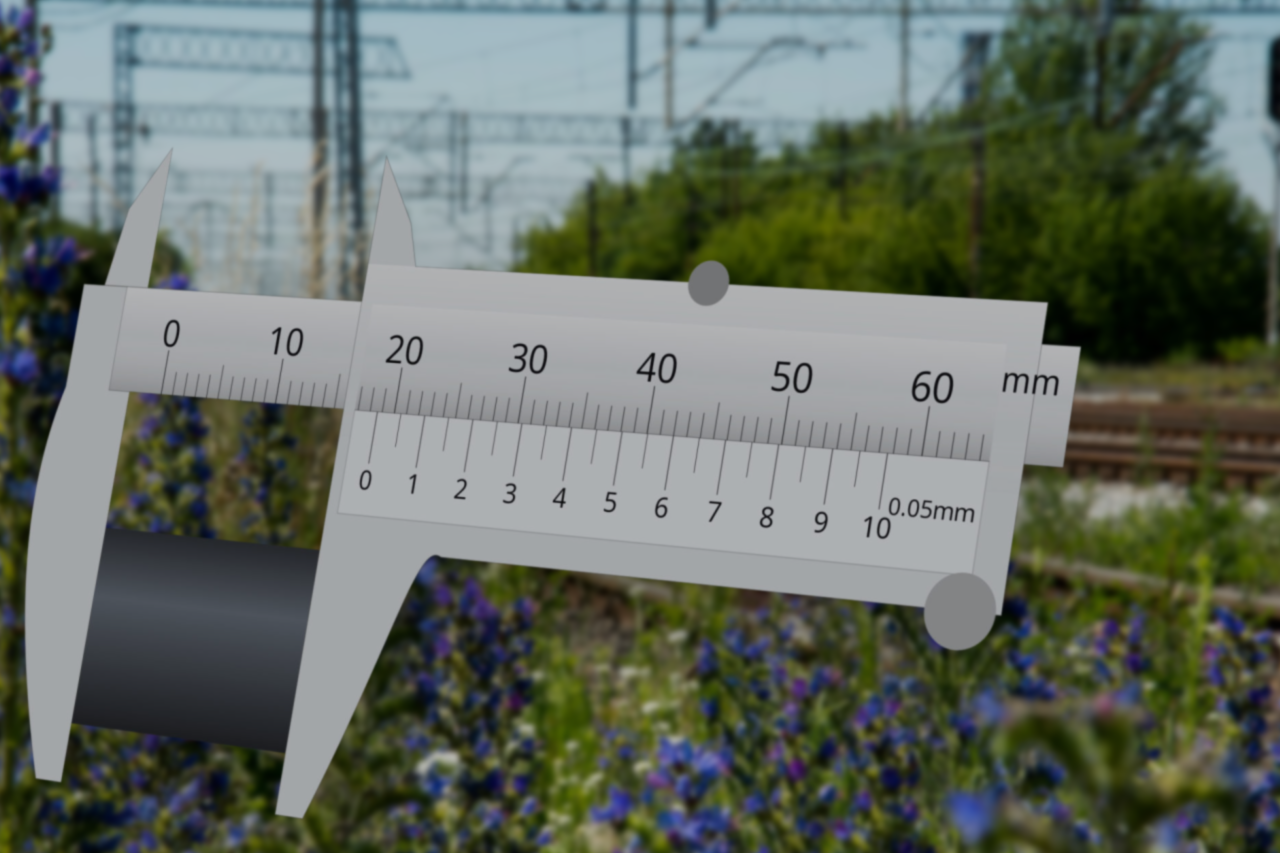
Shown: mm 18.6
